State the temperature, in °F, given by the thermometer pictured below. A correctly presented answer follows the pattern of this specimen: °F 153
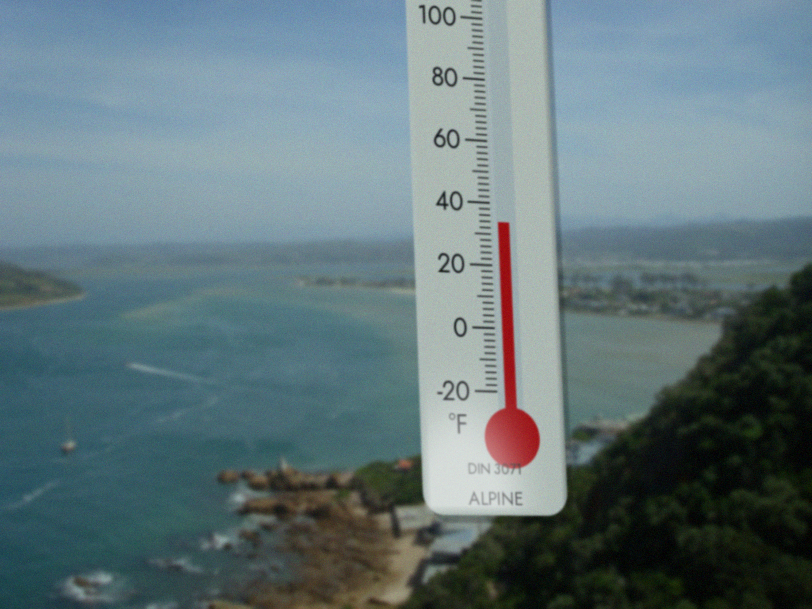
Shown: °F 34
